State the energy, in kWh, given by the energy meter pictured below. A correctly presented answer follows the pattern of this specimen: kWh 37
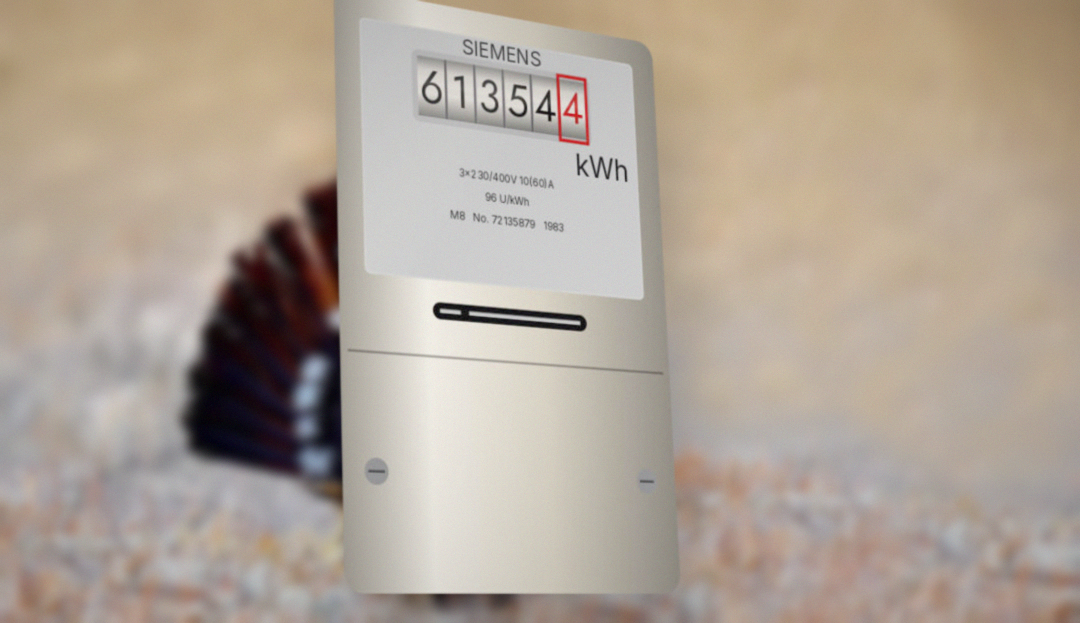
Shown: kWh 61354.4
